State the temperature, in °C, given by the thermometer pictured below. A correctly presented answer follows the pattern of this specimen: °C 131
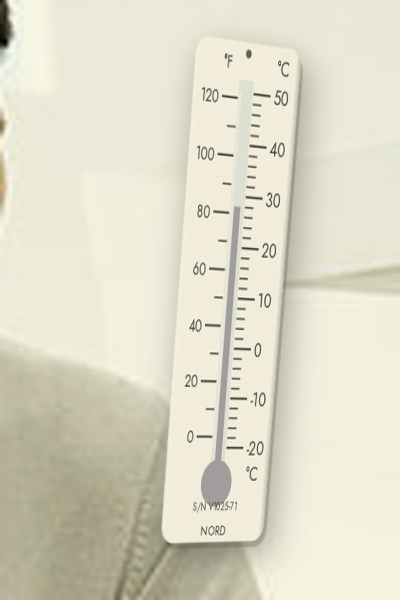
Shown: °C 28
